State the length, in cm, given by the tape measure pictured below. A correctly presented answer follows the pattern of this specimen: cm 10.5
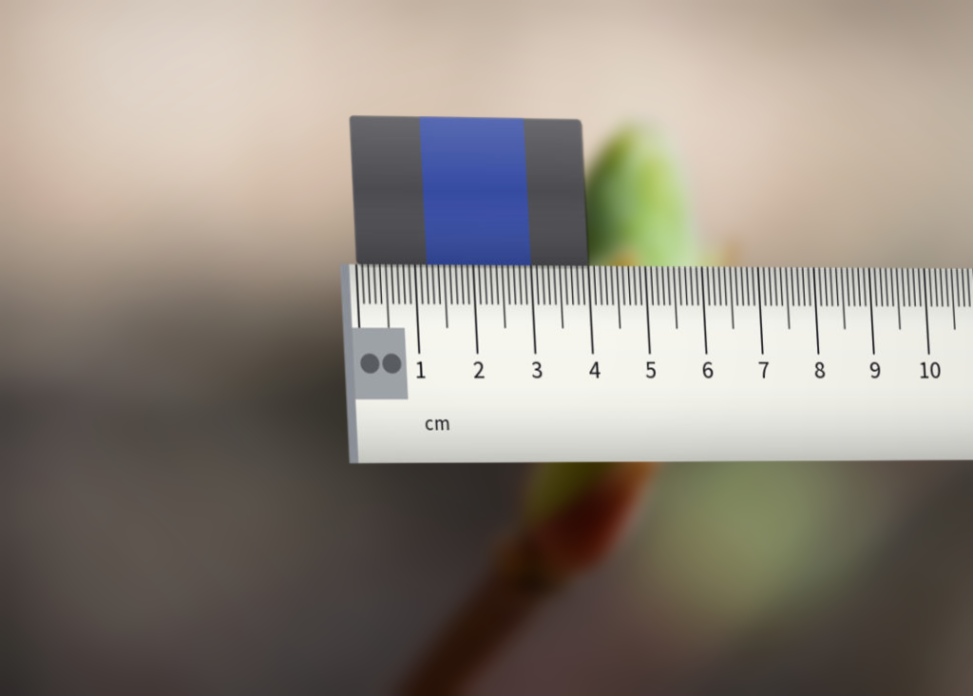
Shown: cm 4
